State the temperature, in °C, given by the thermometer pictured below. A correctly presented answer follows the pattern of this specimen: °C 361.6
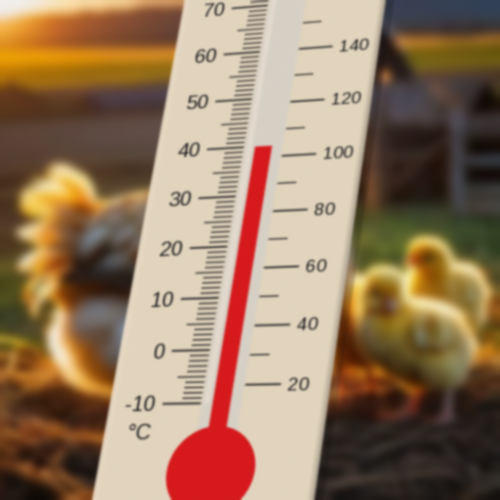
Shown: °C 40
